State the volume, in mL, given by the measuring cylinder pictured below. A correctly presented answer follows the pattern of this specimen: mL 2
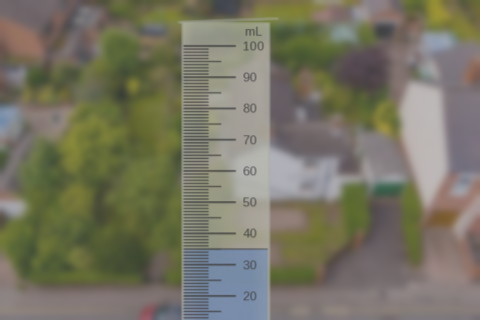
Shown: mL 35
